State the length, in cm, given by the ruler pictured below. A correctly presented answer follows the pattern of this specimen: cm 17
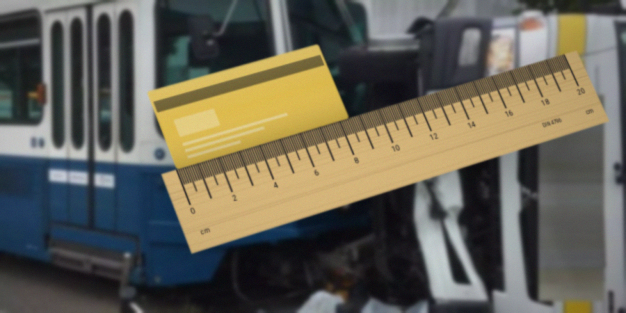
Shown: cm 8.5
